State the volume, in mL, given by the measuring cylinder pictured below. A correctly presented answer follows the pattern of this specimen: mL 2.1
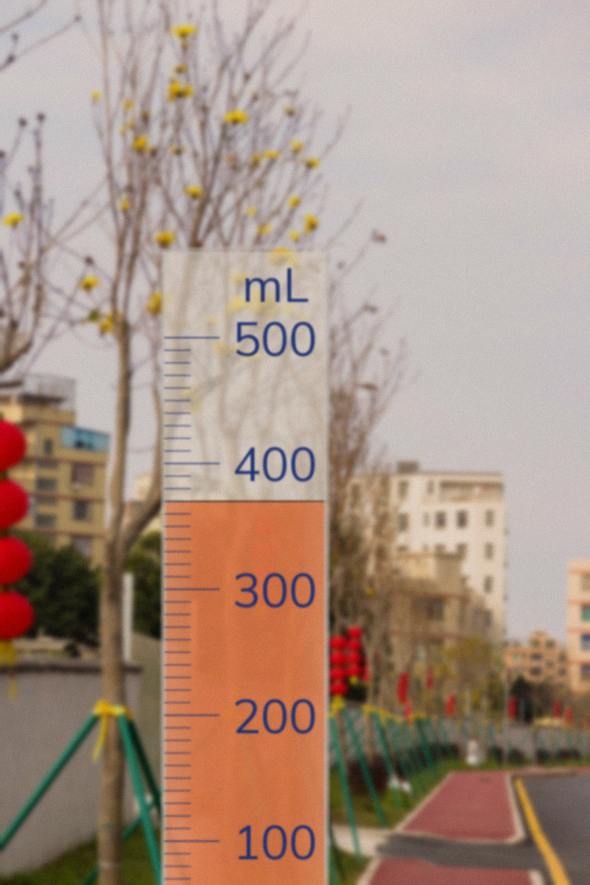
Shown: mL 370
